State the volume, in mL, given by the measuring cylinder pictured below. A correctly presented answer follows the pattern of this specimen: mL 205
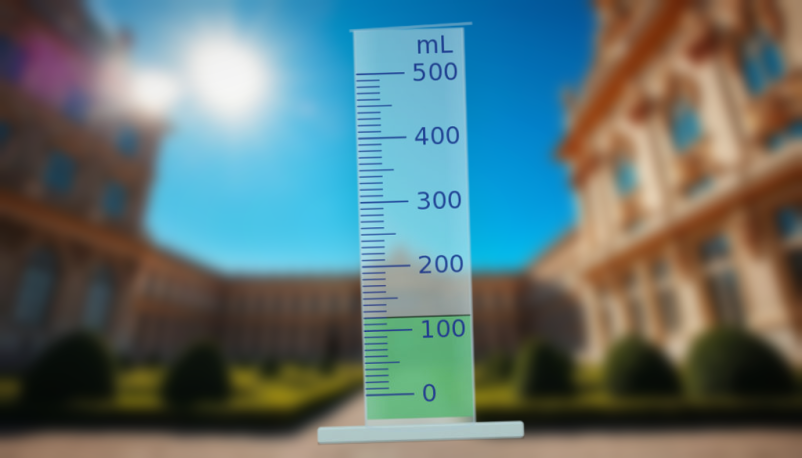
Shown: mL 120
